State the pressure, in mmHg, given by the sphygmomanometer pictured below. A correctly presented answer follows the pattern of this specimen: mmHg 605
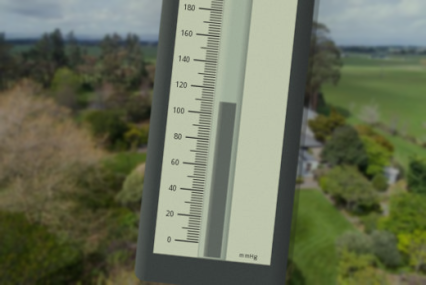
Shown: mmHg 110
